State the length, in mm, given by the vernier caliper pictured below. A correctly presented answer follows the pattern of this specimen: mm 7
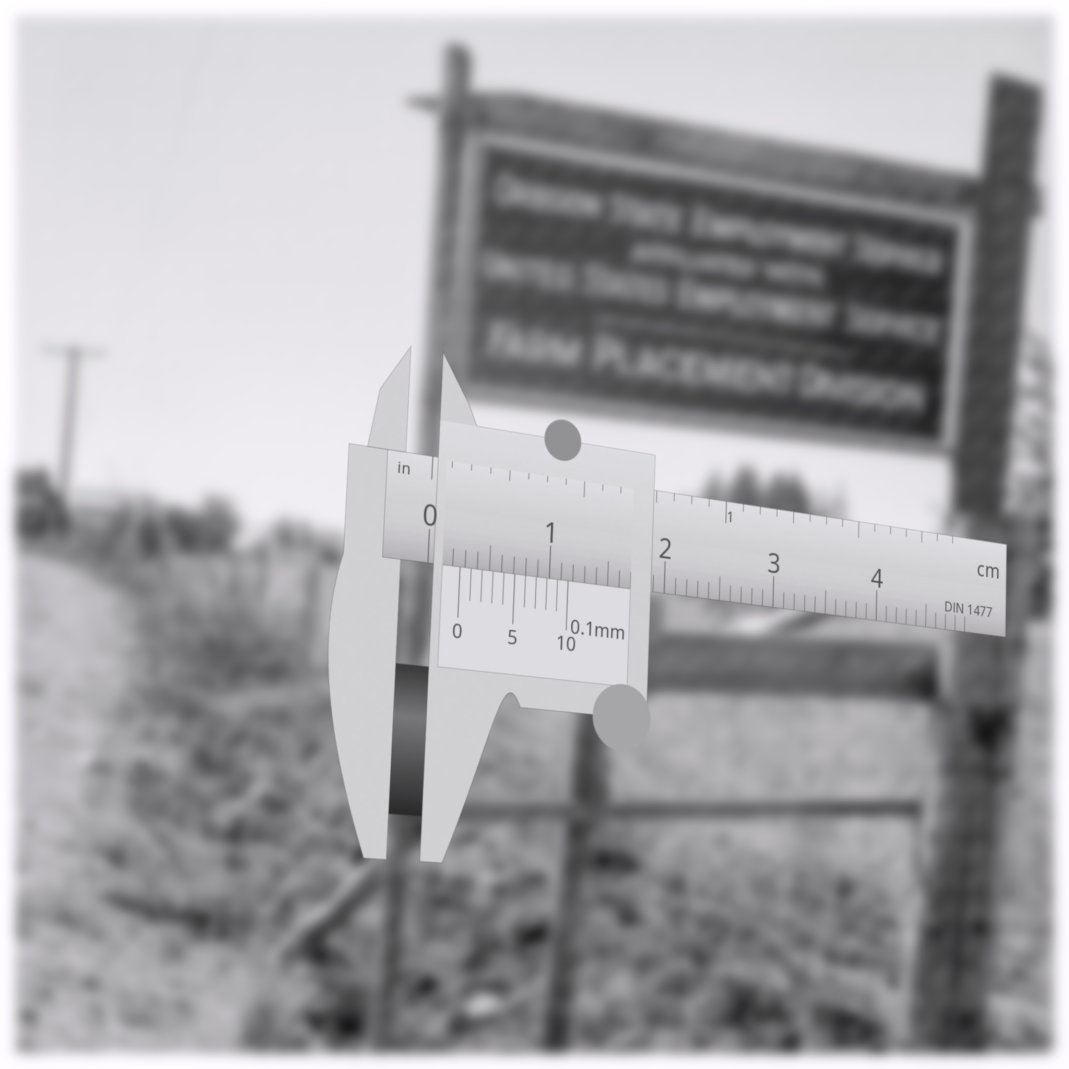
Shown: mm 2.6
